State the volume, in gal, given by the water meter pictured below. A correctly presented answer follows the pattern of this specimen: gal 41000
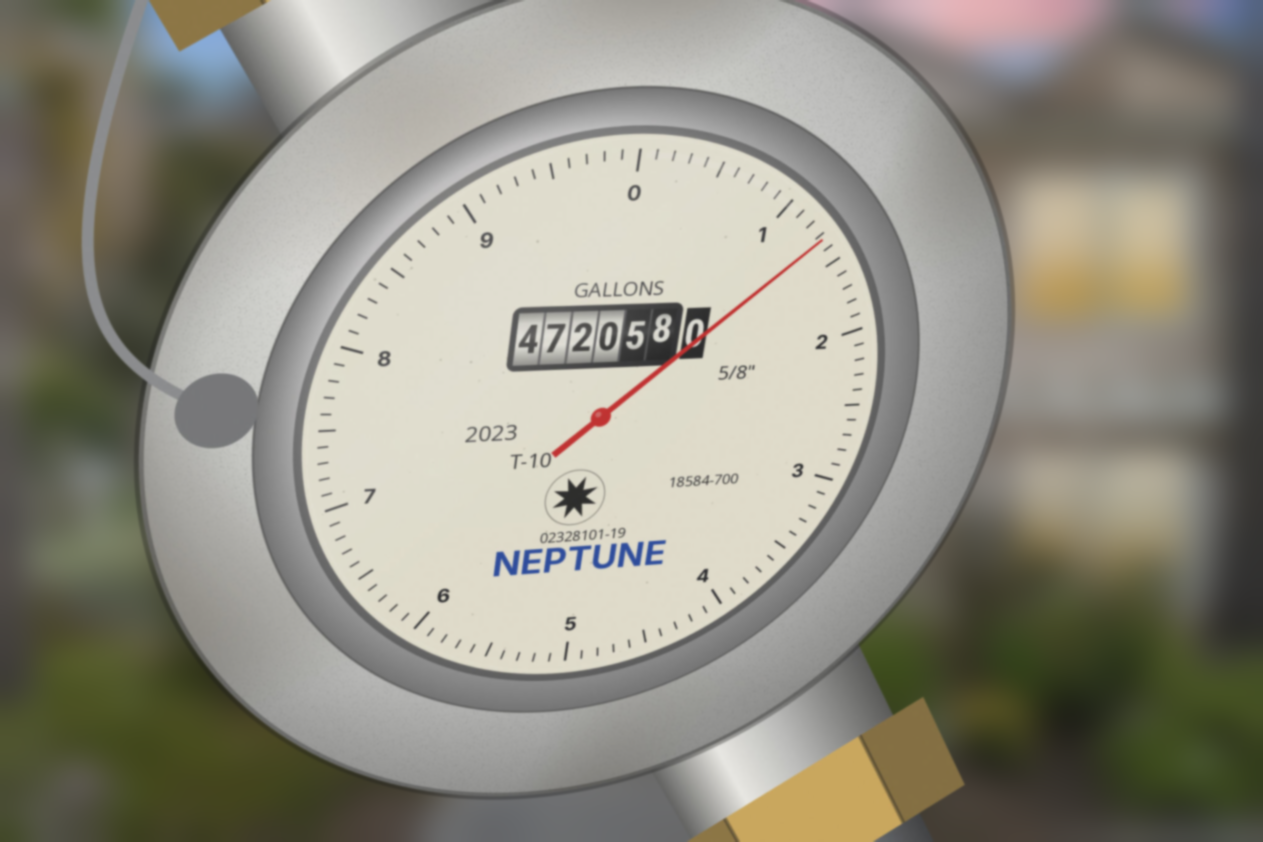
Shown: gal 4720581.3
